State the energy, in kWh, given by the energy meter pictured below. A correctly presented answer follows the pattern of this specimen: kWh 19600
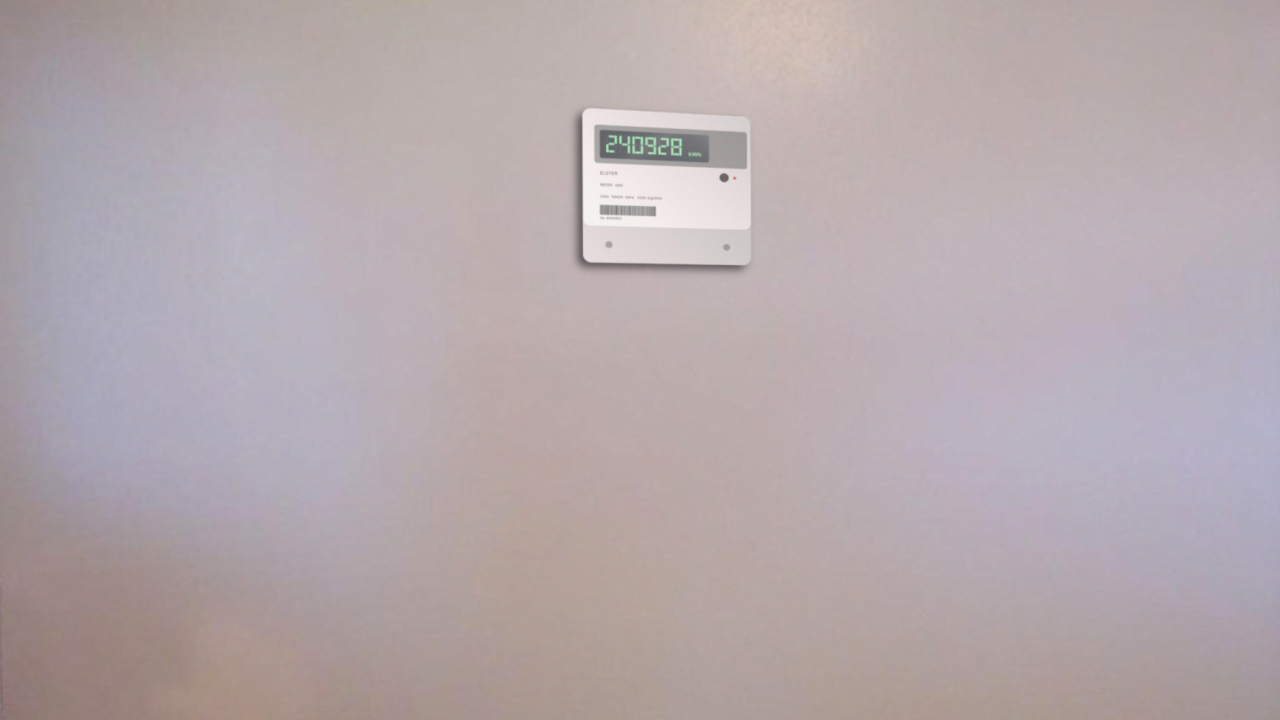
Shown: kWh 240928
